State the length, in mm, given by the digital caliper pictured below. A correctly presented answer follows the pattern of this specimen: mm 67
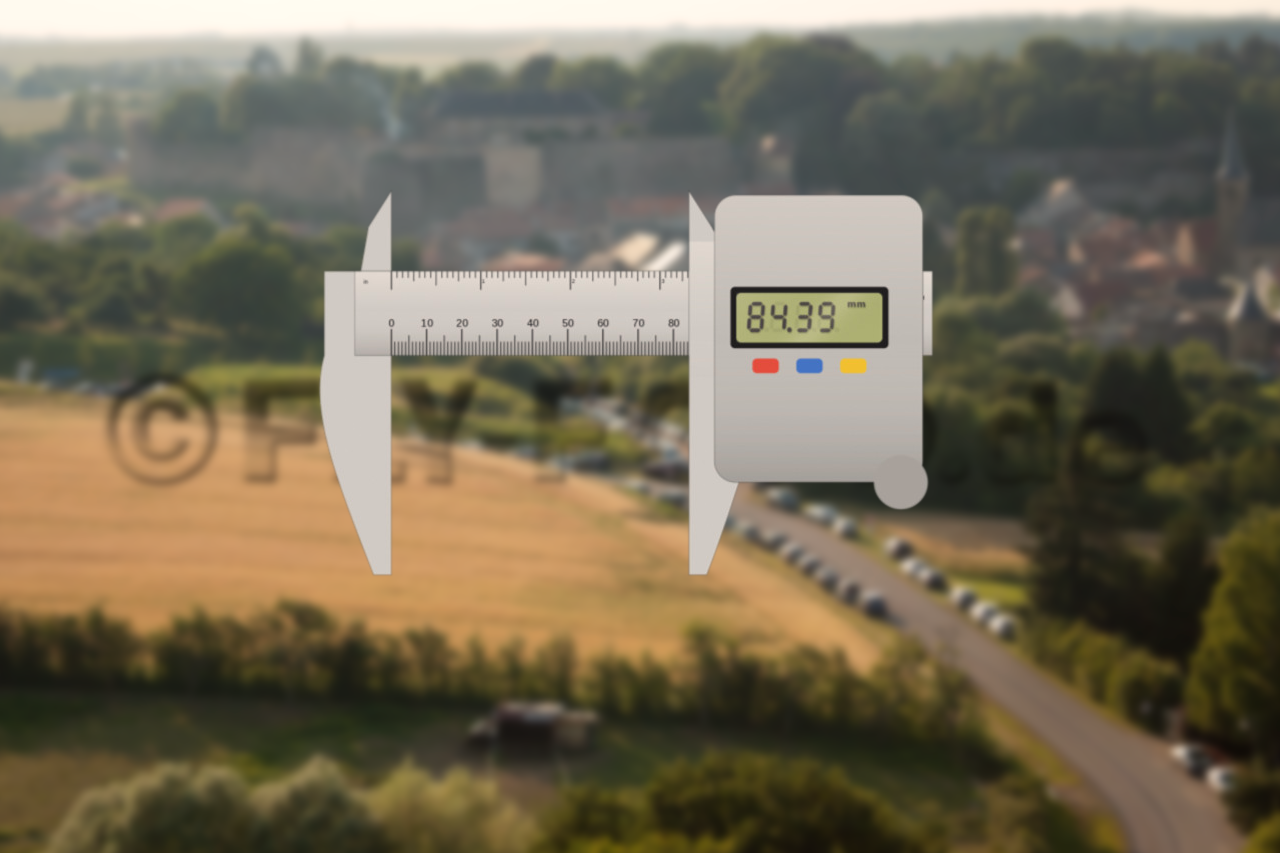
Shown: mm 84.39
